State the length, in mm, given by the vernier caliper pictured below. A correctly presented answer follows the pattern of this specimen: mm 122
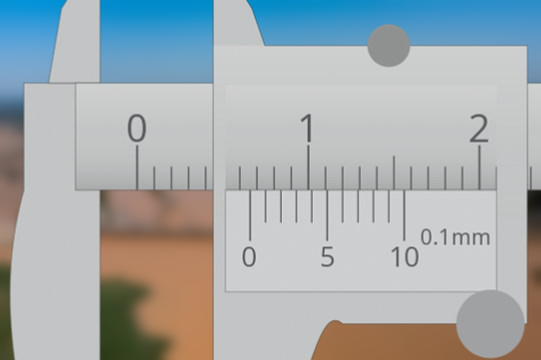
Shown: mm 6.6
